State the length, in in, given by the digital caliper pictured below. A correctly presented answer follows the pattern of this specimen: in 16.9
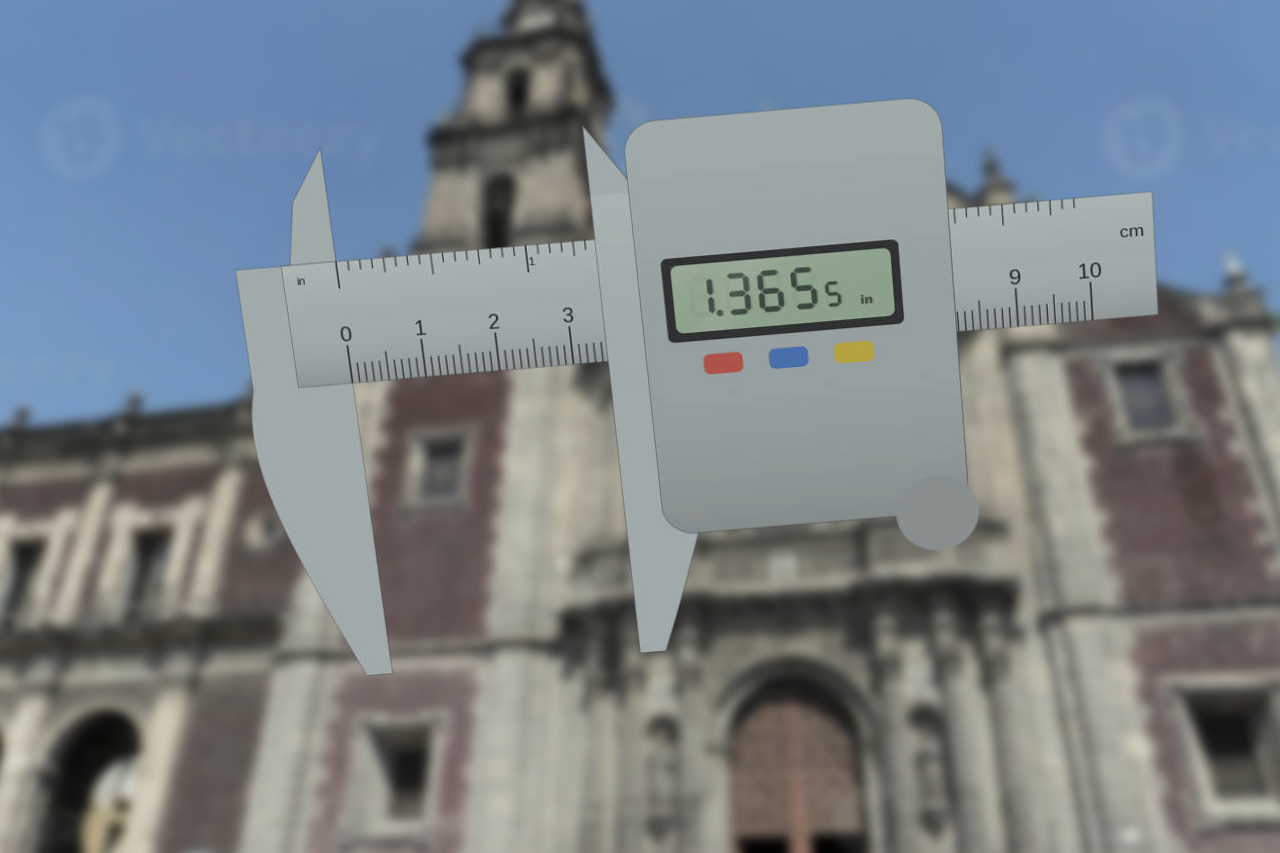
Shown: in 1.3655
